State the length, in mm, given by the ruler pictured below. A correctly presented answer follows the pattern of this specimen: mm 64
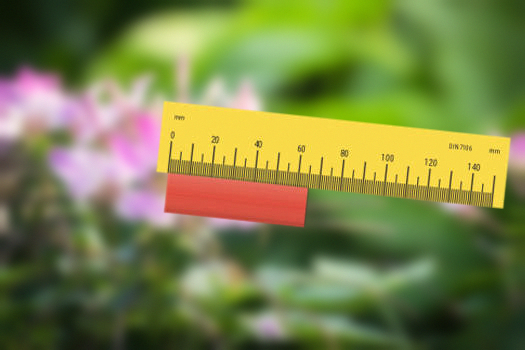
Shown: mm 65
